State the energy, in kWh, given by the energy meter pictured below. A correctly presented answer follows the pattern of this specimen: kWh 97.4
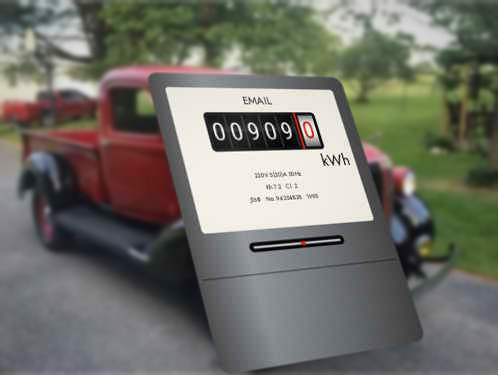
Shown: kWh 909.0
